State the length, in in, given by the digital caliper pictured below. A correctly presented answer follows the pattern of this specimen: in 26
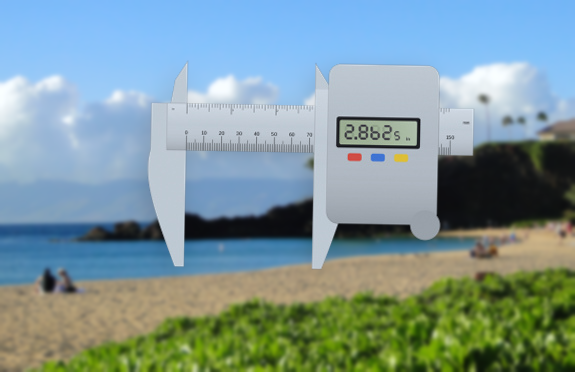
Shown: in 2.8625
